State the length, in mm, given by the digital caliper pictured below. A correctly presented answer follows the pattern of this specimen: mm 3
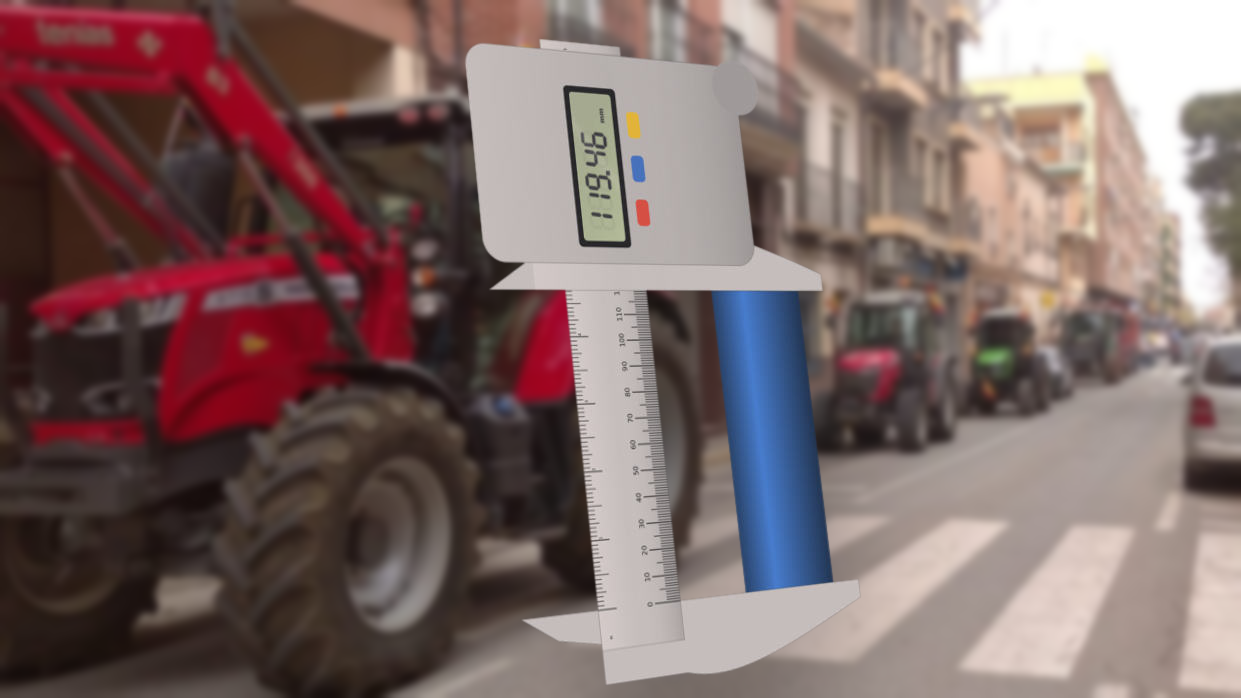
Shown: mm 119.46
